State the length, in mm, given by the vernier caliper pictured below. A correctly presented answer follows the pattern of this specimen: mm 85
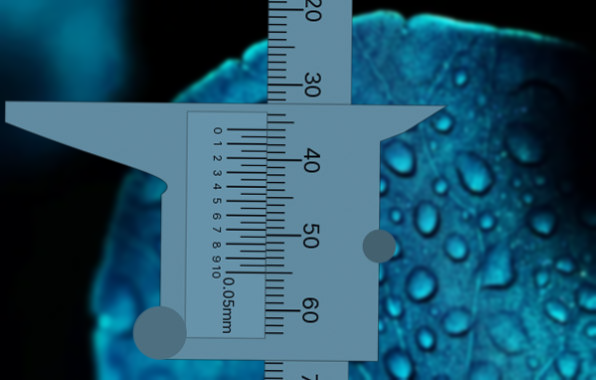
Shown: mm 36.0
